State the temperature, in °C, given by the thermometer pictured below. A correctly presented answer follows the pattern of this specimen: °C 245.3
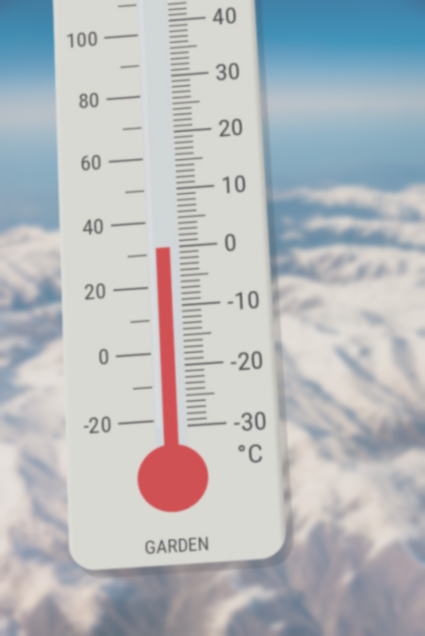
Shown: °C 0
